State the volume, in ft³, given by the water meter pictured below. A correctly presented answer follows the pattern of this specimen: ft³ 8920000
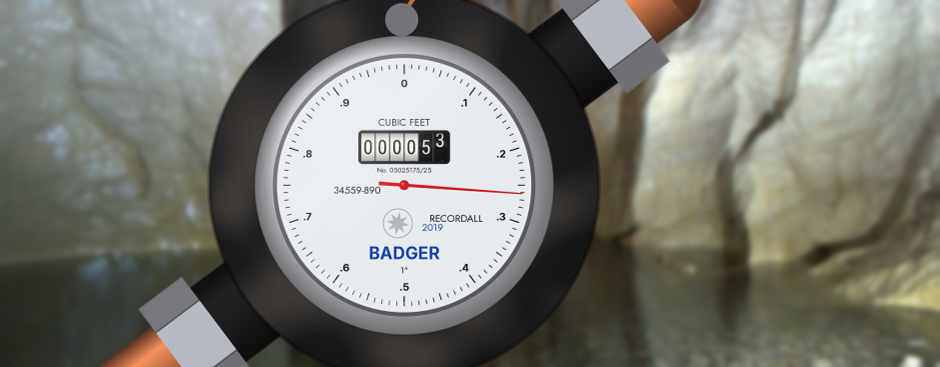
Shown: ft³ 53.26
